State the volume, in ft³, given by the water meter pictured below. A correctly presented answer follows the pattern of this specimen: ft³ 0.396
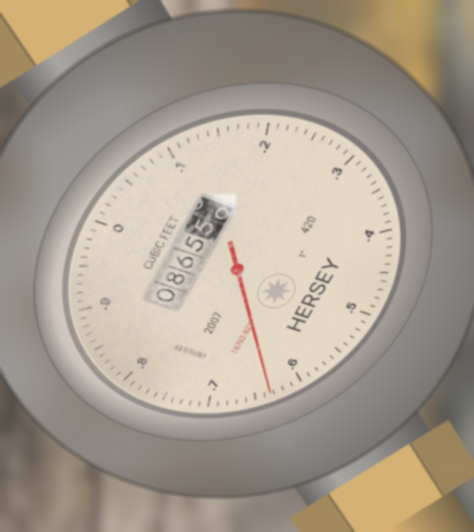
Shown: ft³ 86558.63
